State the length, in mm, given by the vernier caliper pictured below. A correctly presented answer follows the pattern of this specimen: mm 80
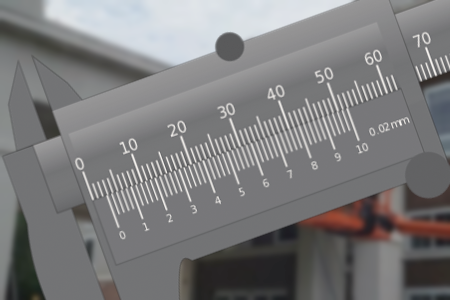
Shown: mm 2.8
